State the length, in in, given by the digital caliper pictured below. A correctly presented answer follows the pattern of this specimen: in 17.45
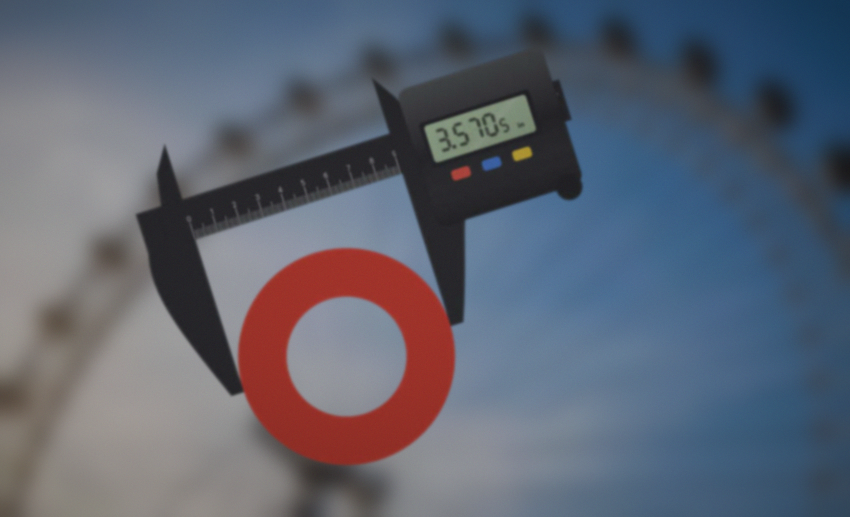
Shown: in 3.5705
